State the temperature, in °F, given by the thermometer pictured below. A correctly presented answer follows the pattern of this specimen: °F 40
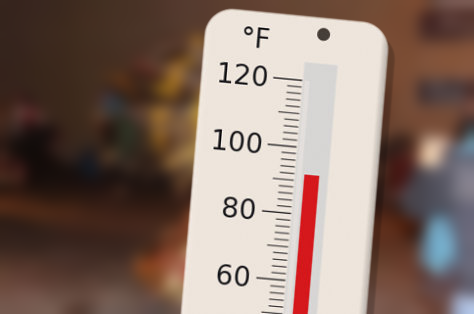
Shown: °F 92
